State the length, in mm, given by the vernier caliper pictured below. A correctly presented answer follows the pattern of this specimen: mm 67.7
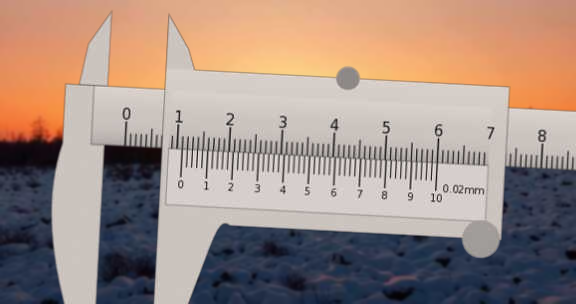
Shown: mm 11.0
